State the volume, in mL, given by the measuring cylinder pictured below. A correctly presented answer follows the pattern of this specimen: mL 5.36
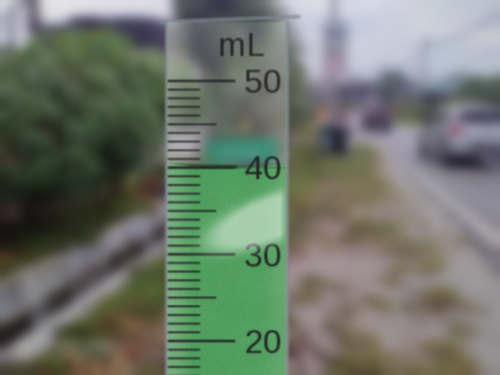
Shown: mL 40
